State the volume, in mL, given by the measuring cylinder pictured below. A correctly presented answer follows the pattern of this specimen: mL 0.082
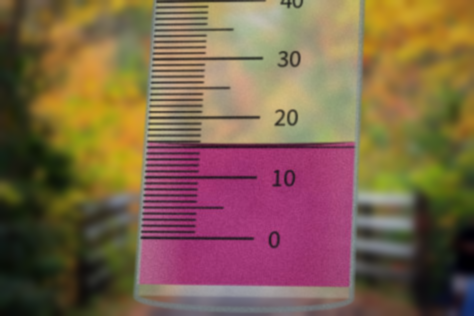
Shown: mL 15
